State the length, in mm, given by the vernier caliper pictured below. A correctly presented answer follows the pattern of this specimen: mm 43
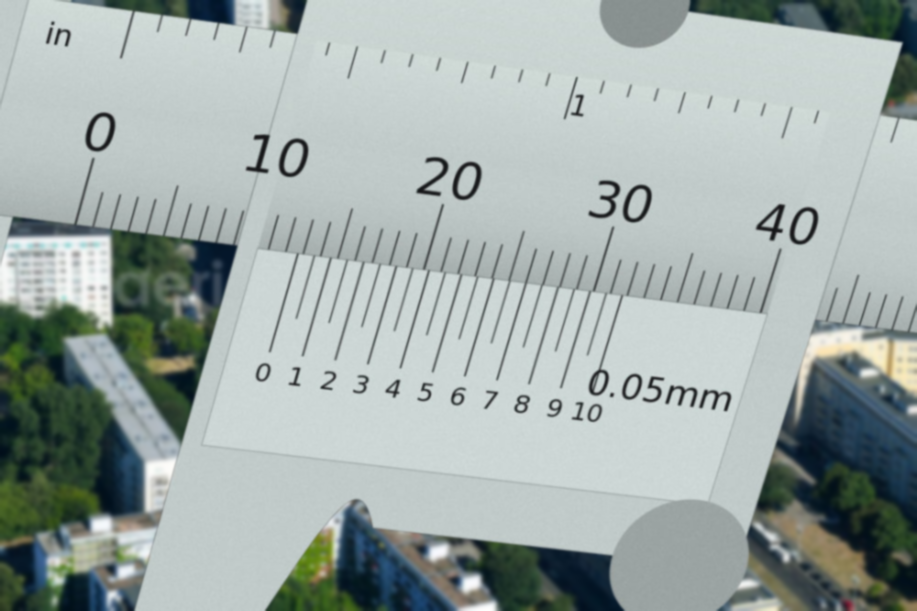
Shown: mm 12.7
